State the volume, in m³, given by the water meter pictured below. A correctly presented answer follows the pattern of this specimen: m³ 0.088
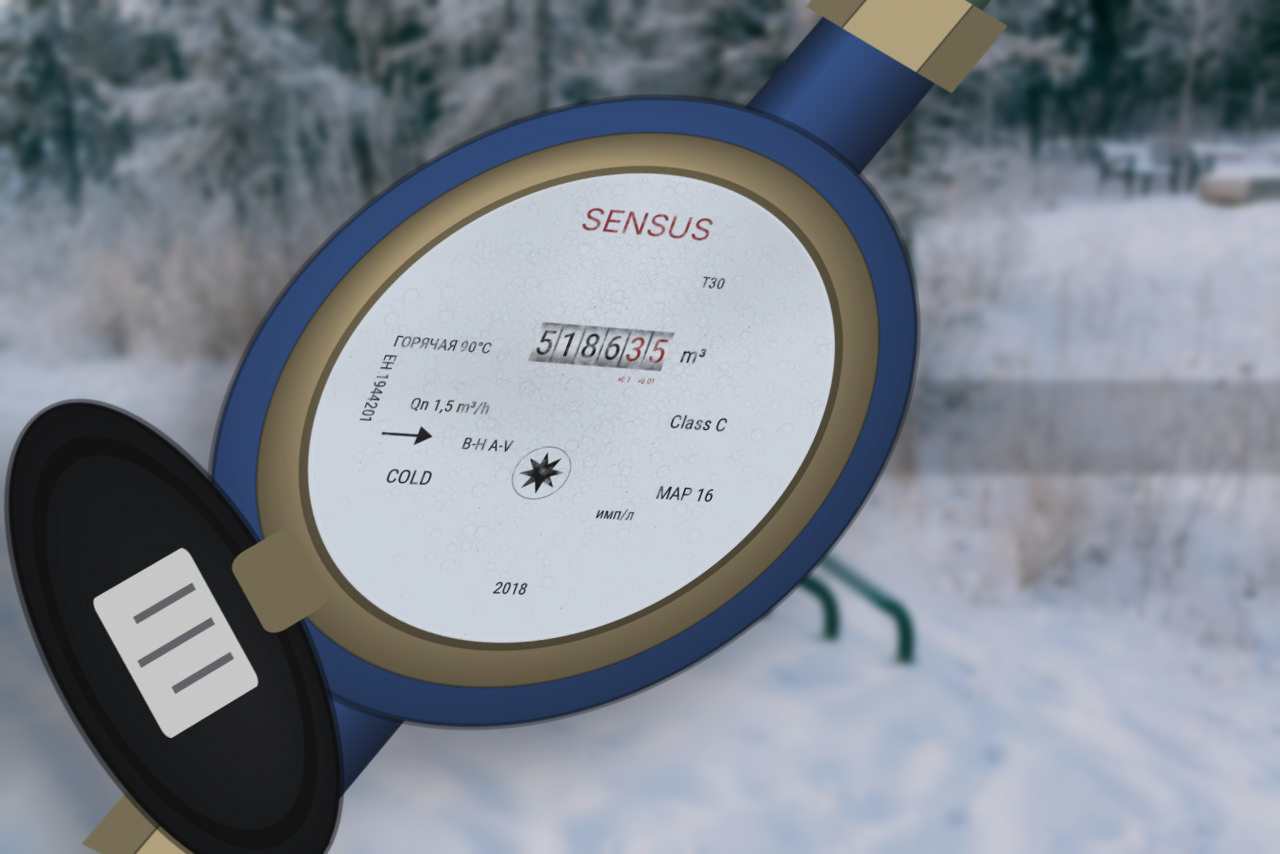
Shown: m³ 5186.35
